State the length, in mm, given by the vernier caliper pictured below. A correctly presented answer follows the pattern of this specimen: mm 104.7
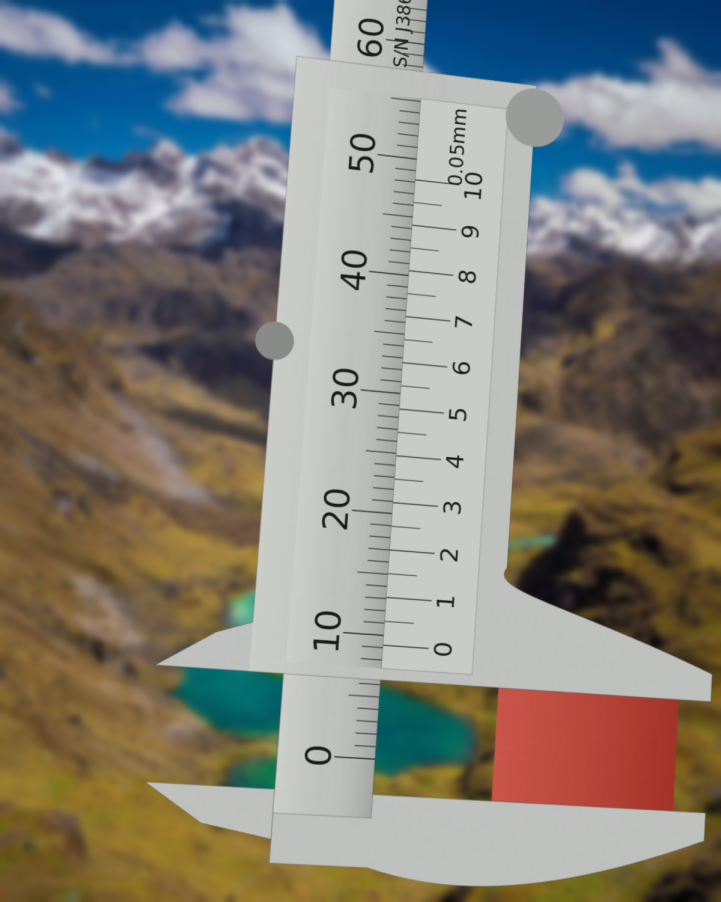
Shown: mm 9.2
